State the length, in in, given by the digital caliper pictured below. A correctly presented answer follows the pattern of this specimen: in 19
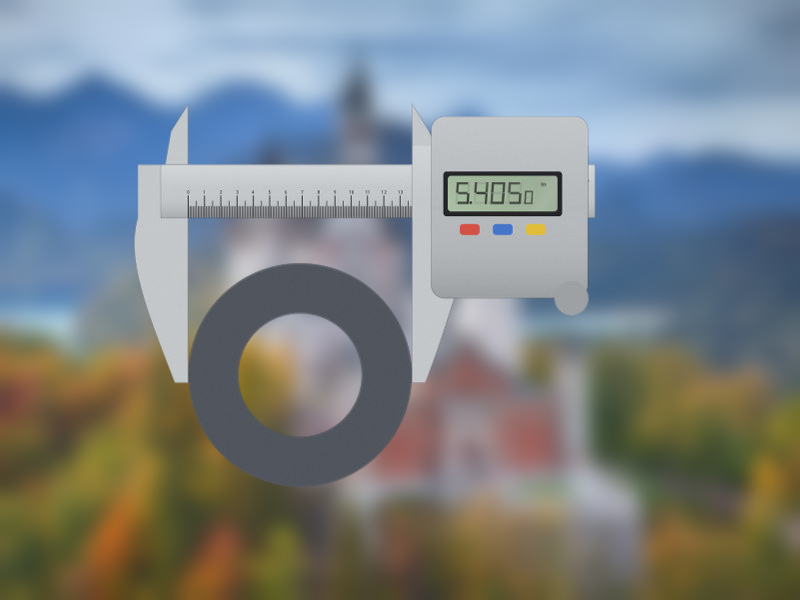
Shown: in 5.4050
